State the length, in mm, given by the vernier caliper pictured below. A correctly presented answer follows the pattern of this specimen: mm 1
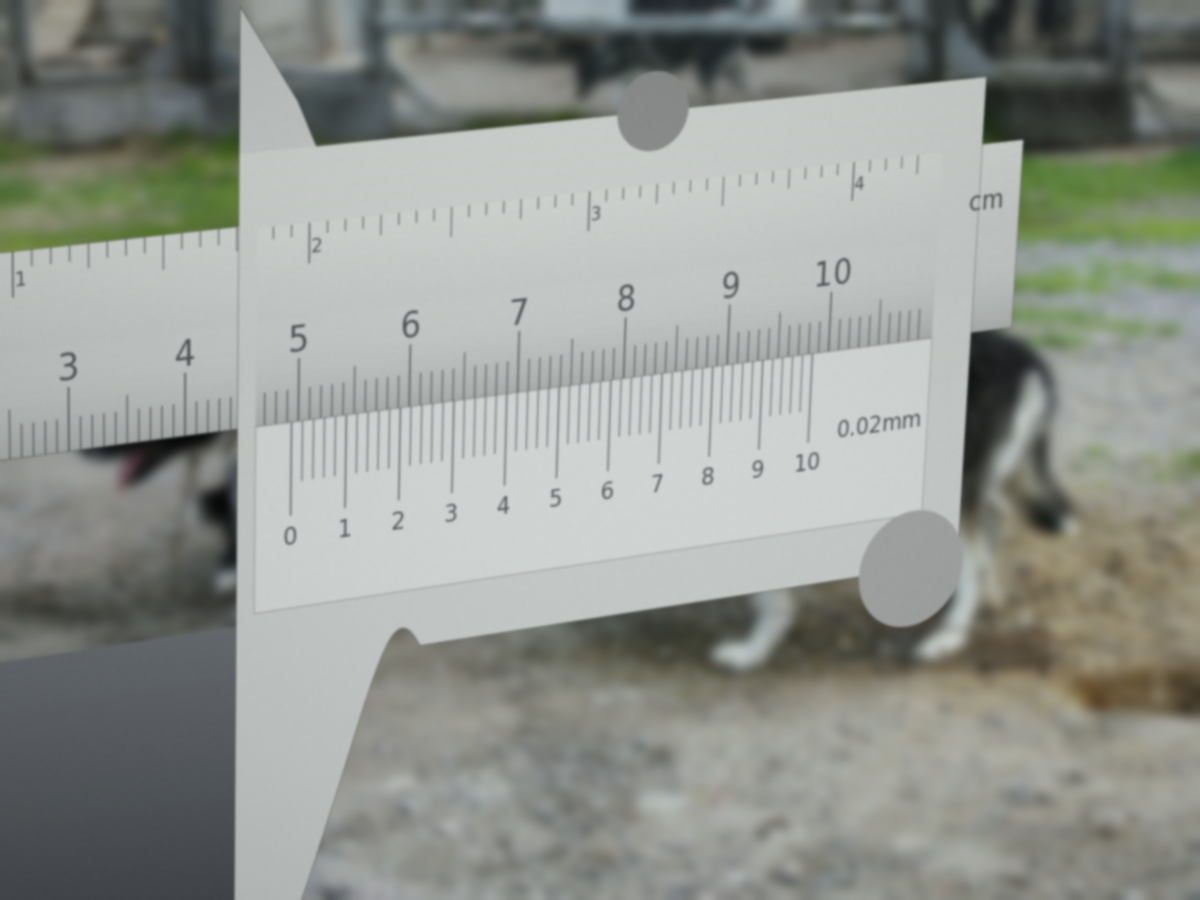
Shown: mm 49.4
